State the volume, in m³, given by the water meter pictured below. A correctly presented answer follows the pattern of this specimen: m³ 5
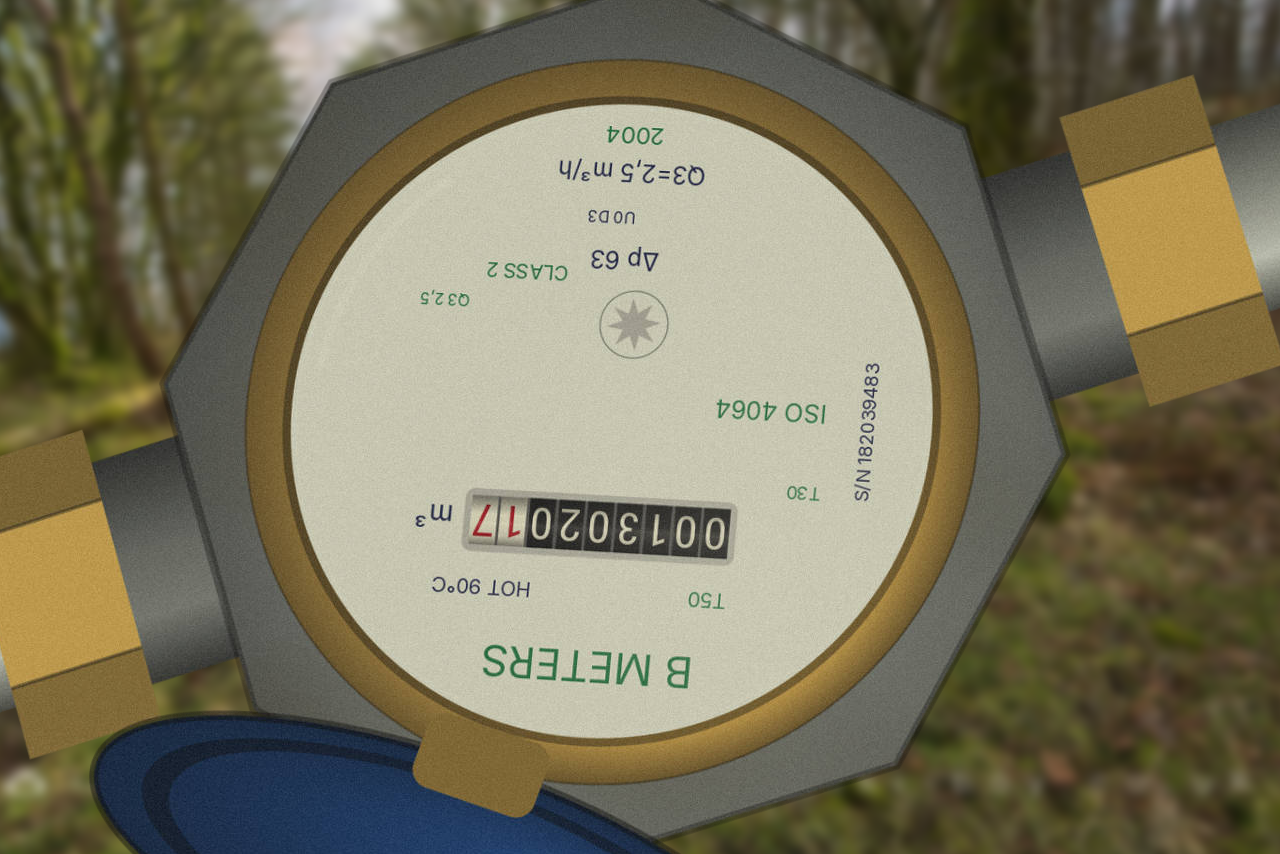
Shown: m³ 13020.17
